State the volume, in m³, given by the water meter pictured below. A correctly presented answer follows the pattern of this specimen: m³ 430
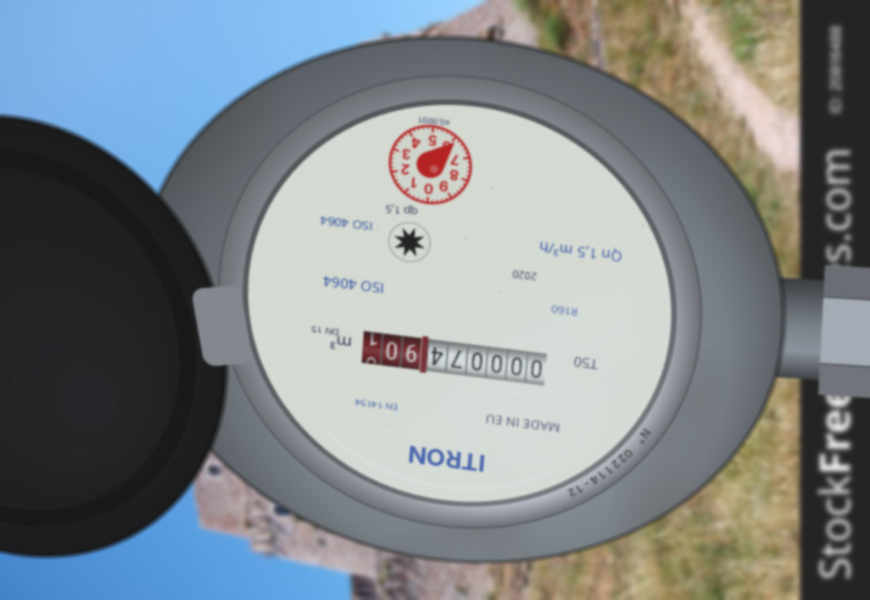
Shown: m³ 74.9006
